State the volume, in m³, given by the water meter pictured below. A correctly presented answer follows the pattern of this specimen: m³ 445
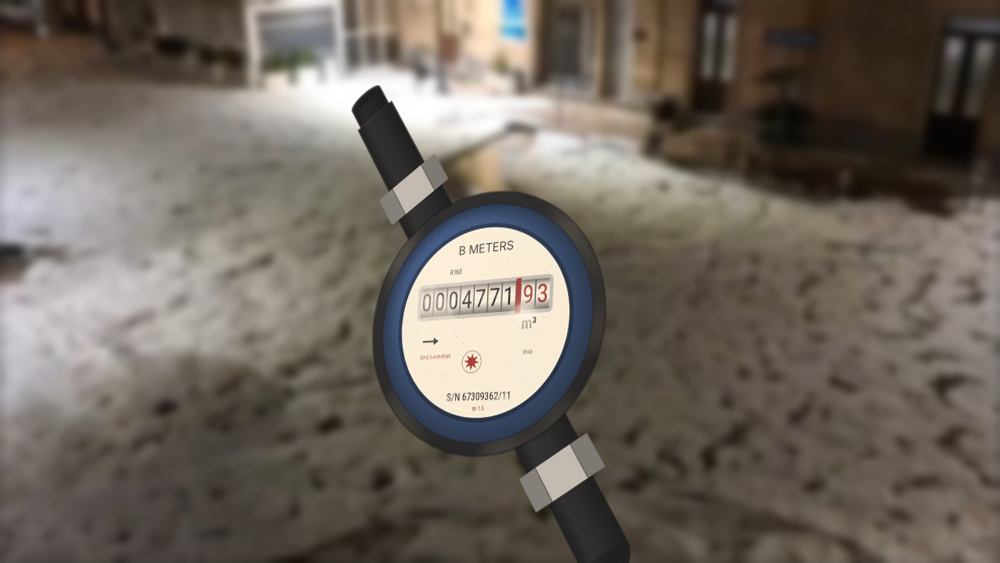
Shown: m³ 4771.93
